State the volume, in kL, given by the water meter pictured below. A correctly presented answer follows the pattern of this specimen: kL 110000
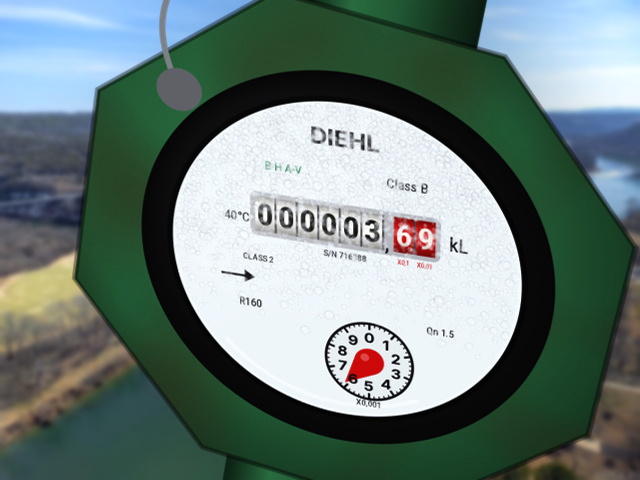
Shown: kL 3.696
